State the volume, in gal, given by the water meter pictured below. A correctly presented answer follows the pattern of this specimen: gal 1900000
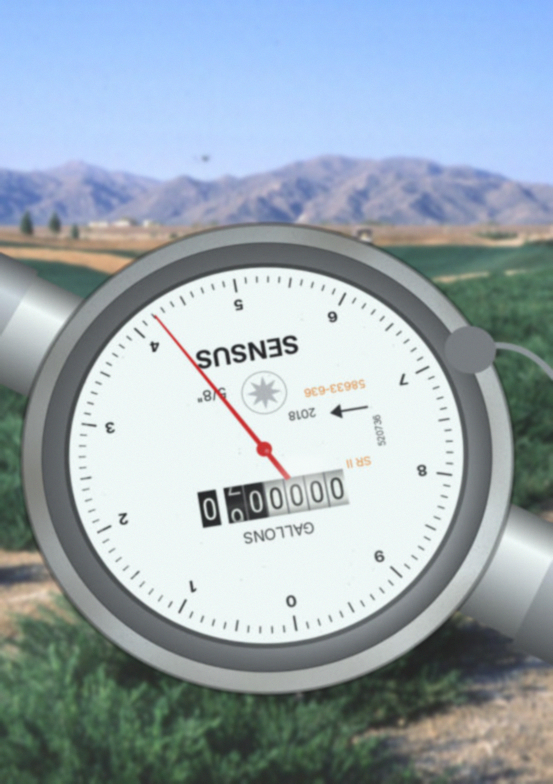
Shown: gal 64.2
